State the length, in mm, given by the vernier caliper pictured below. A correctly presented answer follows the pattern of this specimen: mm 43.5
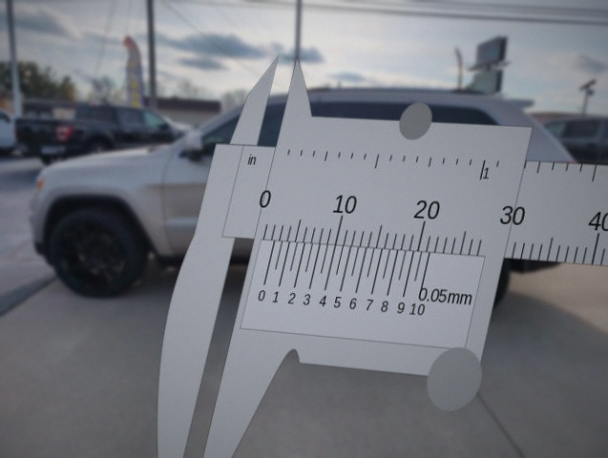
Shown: mm 2.4
